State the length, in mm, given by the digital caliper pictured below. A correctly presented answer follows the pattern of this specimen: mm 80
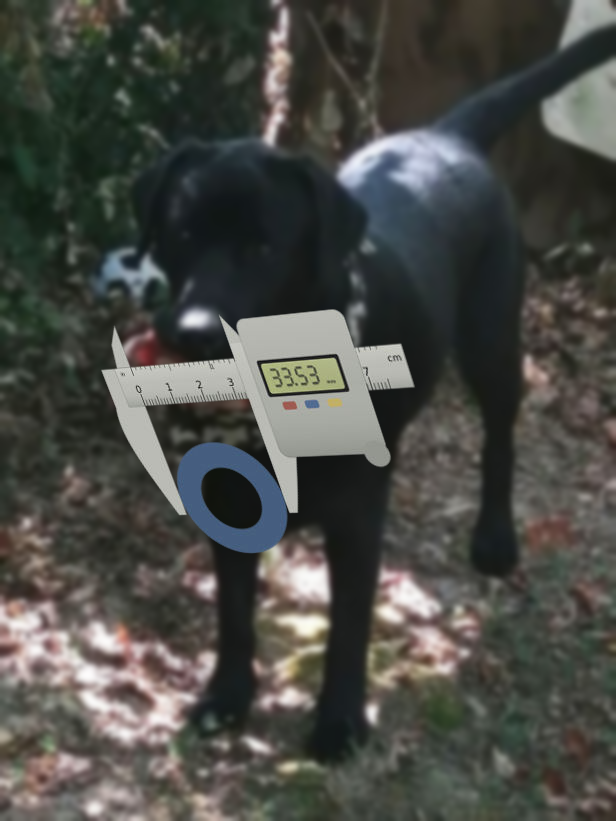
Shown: mm 33.53
